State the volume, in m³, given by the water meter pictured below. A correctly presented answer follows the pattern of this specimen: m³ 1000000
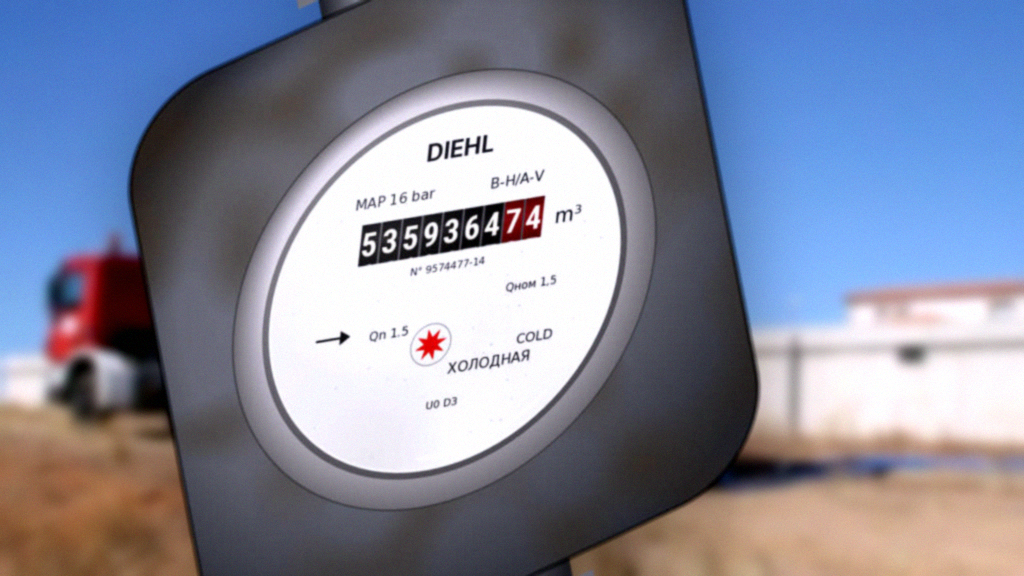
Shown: m³ 5359364.74
